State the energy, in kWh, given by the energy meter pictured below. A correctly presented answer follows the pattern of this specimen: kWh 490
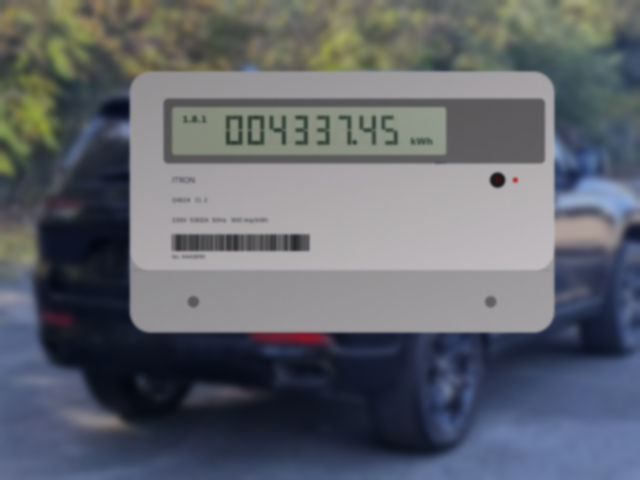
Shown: kWh 4337.45
